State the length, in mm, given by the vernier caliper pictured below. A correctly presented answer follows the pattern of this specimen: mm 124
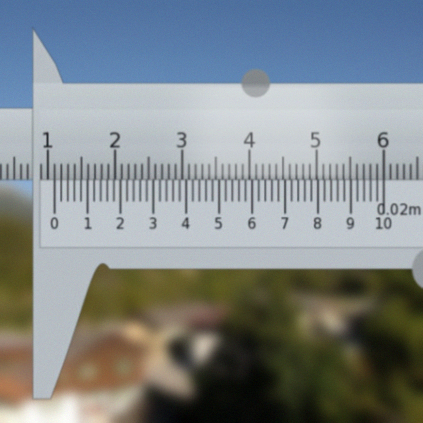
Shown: mm 11.0
